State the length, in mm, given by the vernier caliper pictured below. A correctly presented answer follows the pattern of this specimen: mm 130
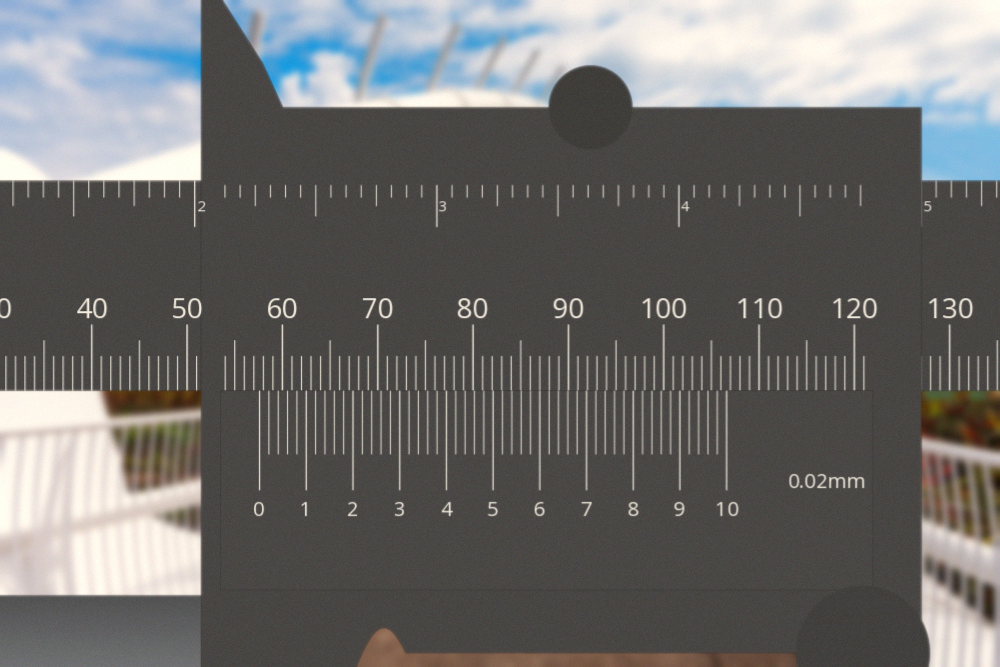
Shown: mm 57.6
